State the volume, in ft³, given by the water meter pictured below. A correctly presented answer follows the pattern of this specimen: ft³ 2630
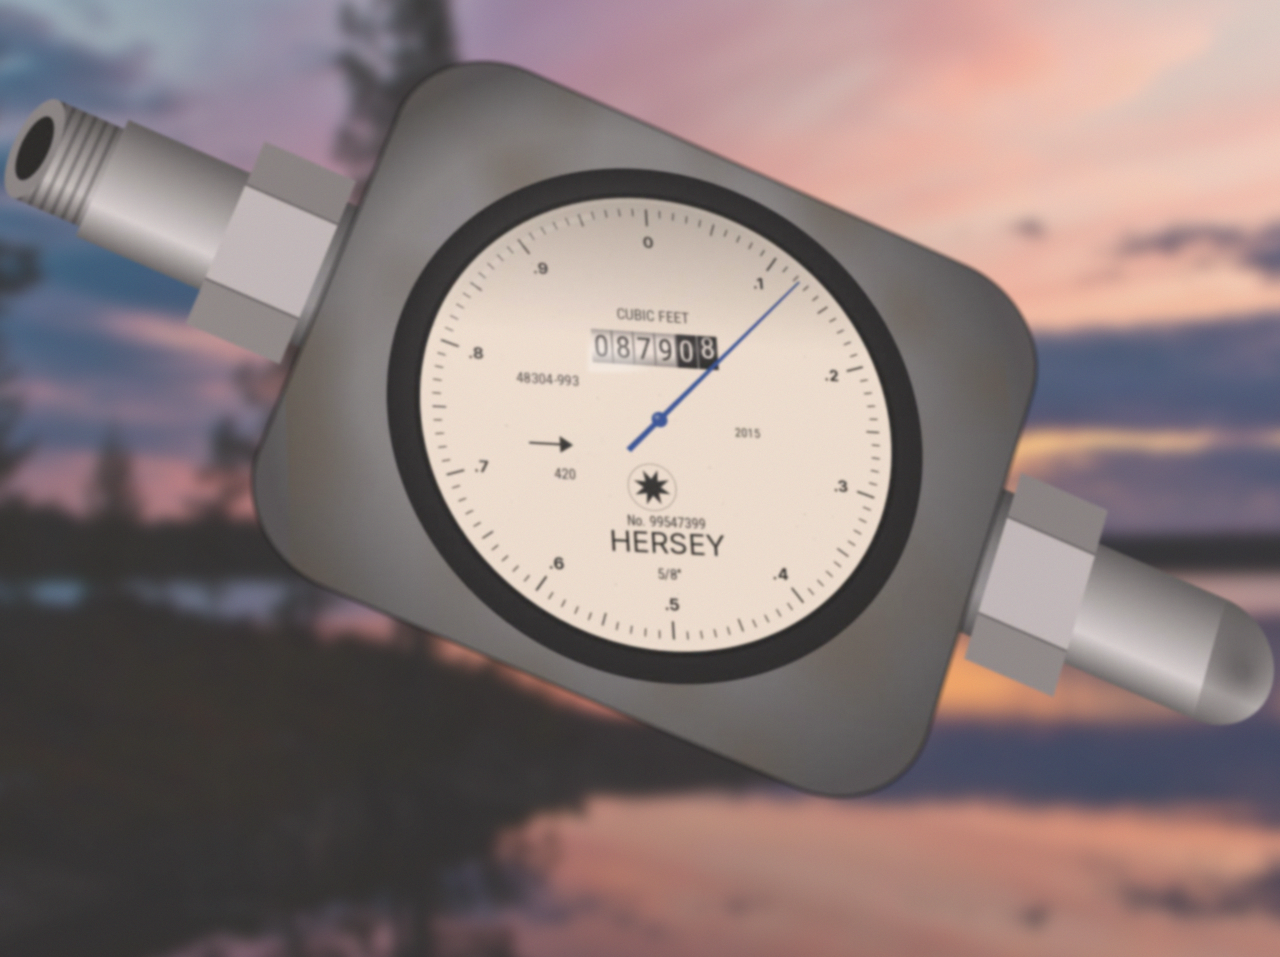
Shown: ft³ 87908.12
